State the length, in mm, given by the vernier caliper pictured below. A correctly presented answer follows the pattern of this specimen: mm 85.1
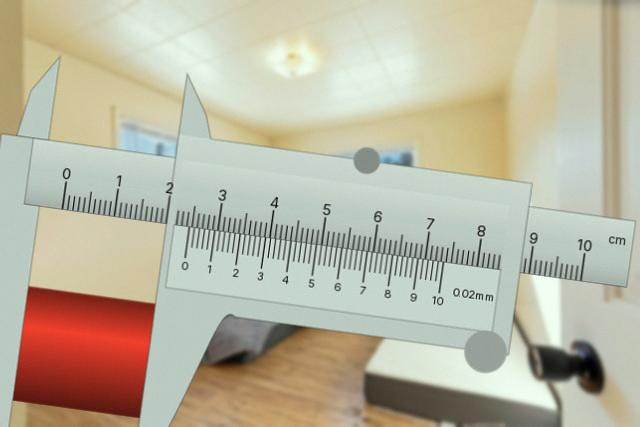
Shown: mm 24.5
